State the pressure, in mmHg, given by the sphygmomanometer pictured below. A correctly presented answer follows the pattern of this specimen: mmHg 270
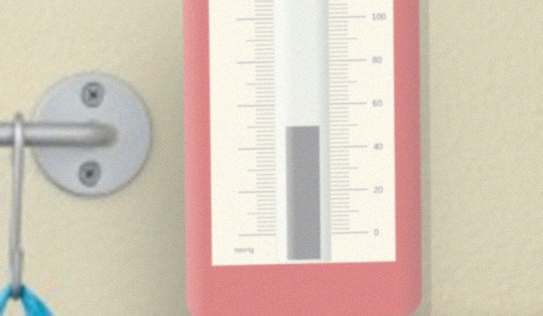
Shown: mmHg 50
